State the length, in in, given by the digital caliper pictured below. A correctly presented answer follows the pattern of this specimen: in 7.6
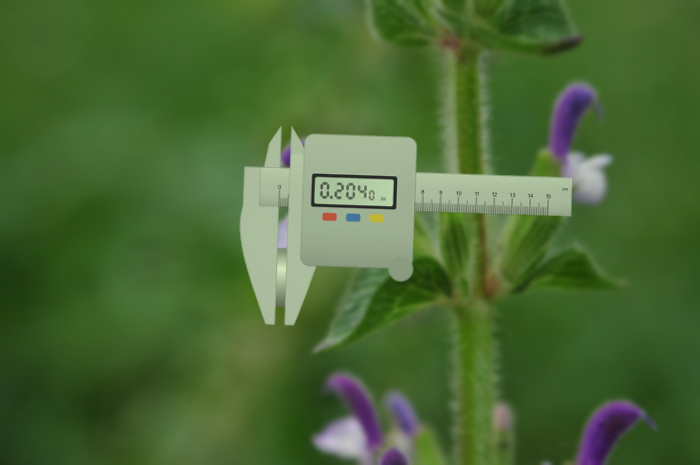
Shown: in 0.2040
